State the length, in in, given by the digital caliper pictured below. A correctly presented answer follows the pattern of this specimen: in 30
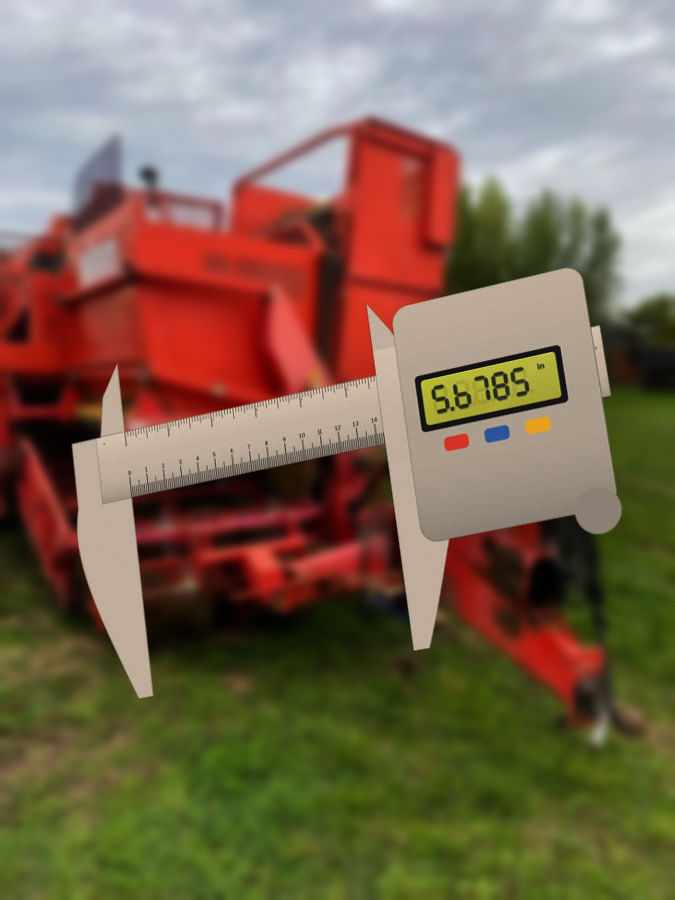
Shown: in 5.6785
